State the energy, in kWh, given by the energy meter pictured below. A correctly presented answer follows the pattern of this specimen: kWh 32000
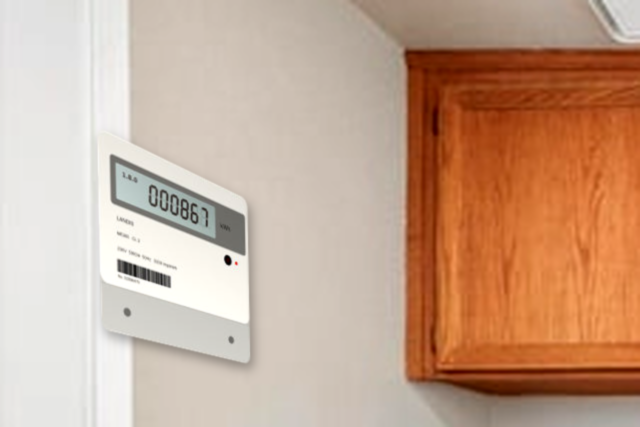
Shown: kWh 867
